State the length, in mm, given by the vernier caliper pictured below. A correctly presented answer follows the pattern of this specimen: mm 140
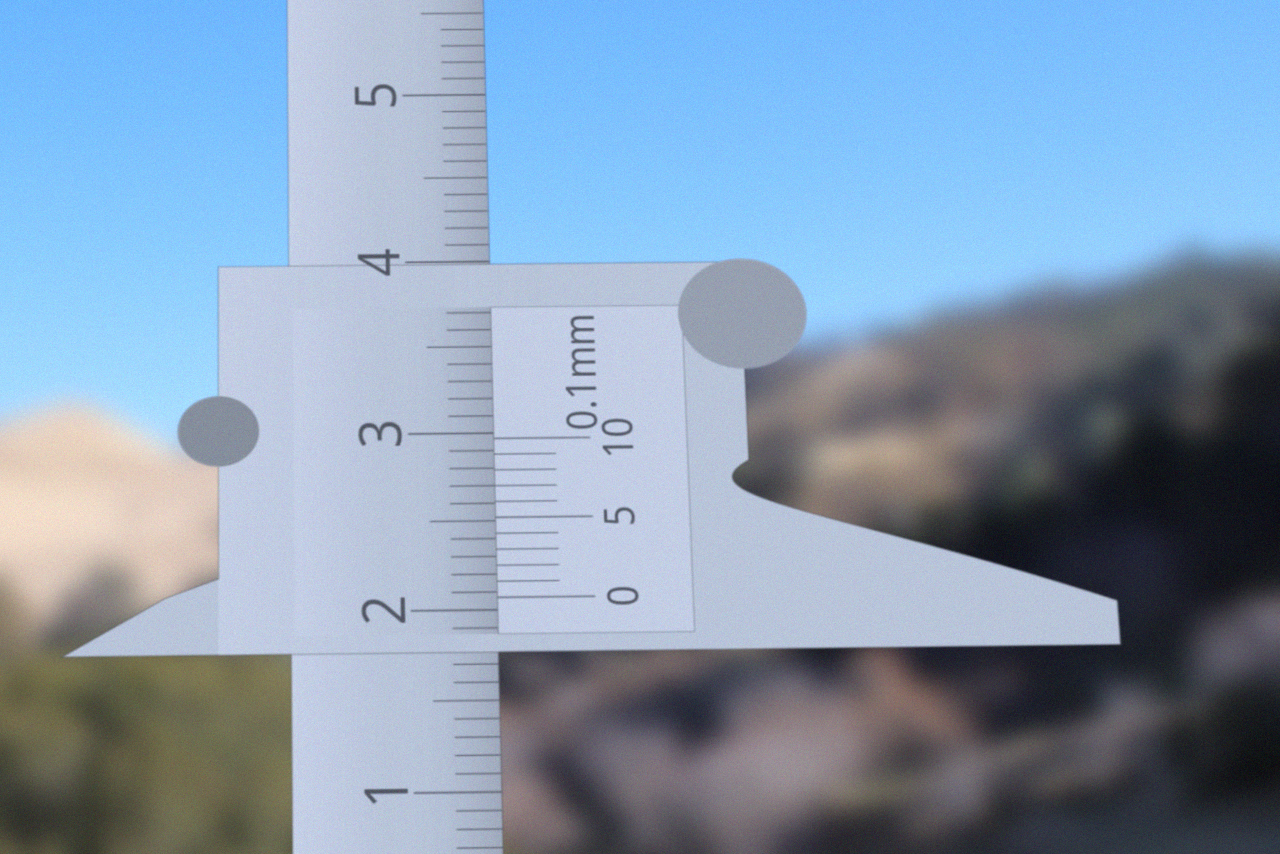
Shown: mm 20.7
